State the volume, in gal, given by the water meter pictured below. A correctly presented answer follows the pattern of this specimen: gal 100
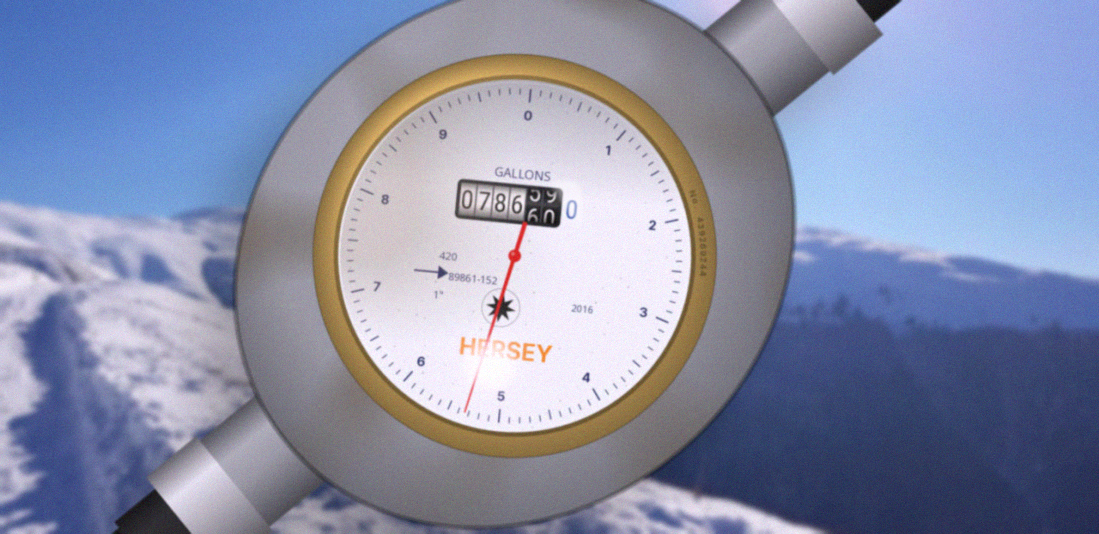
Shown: gal 786595.3
